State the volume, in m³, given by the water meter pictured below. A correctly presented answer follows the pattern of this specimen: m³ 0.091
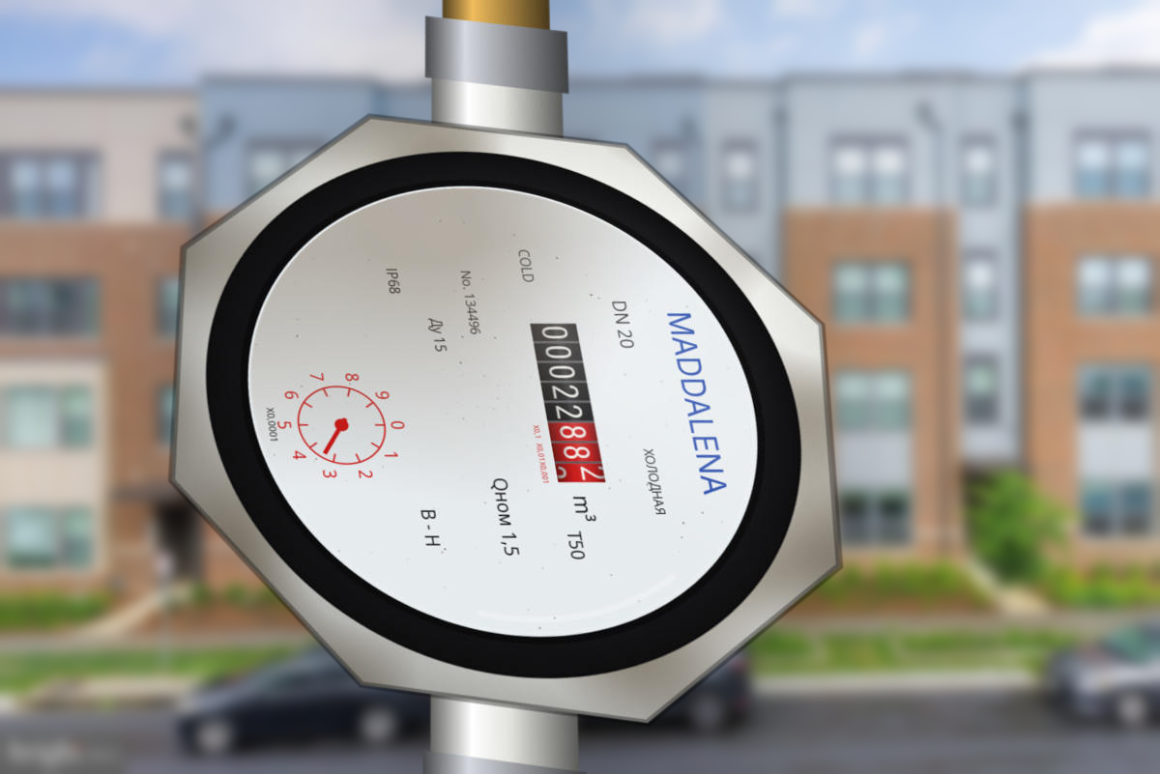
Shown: m³ 22.8823
